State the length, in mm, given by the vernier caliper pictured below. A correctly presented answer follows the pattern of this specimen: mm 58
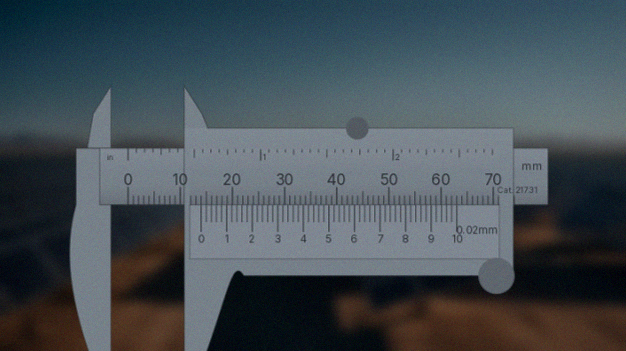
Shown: mm 14.0
